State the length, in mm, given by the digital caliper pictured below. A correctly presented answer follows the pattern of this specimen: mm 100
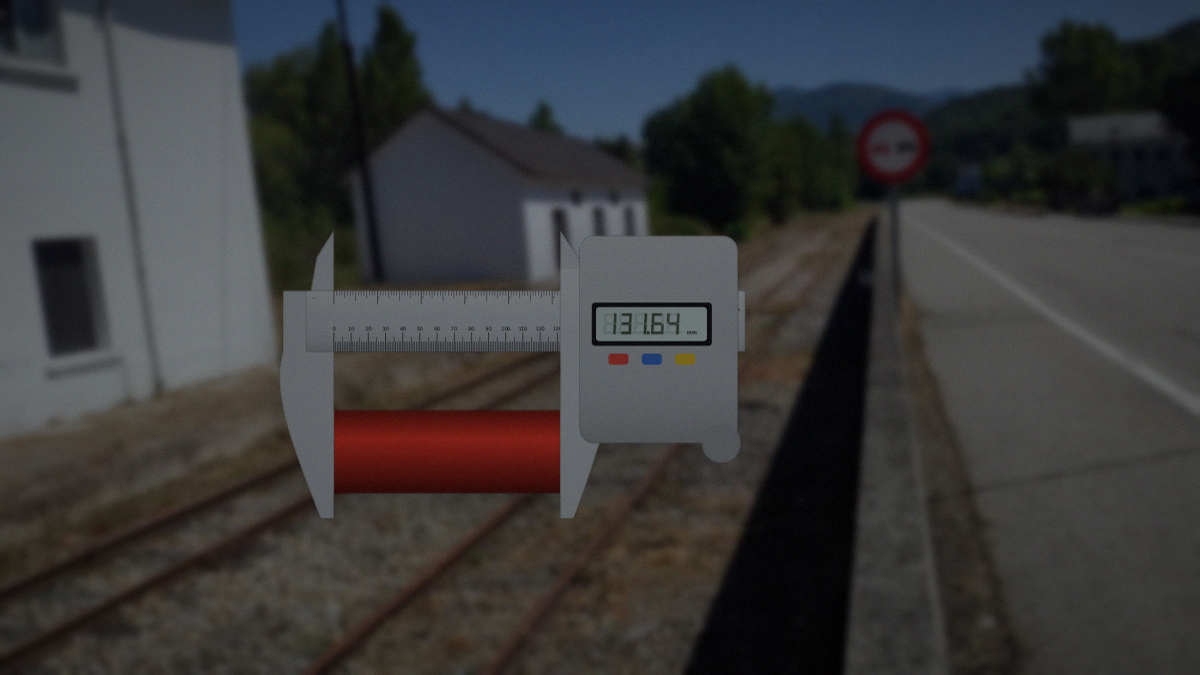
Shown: mm 131.64
